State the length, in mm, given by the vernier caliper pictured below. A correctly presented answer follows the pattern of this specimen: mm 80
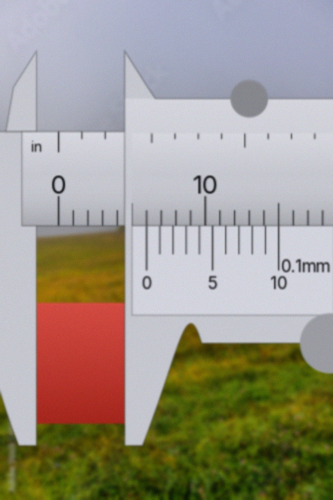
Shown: mm 6.0
